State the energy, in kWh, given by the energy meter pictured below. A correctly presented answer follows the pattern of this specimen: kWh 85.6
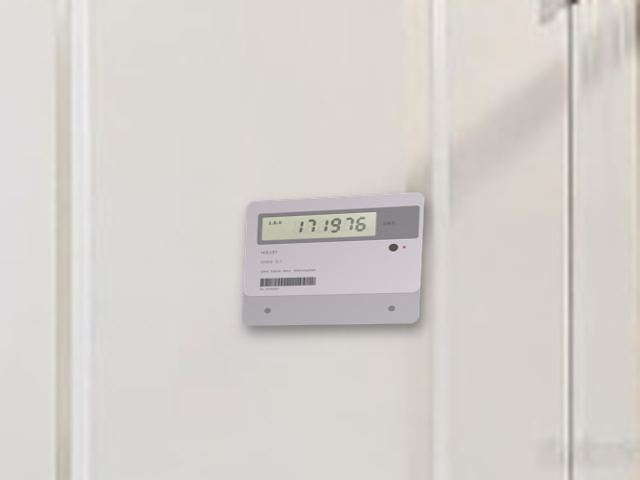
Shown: kWh 171976
